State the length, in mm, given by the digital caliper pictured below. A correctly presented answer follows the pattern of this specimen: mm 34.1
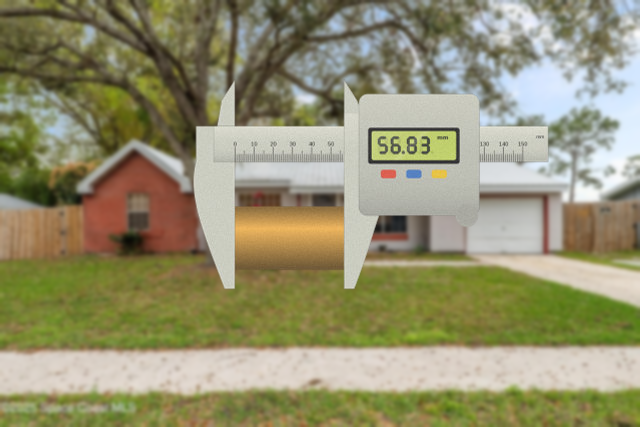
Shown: mm 56.83
